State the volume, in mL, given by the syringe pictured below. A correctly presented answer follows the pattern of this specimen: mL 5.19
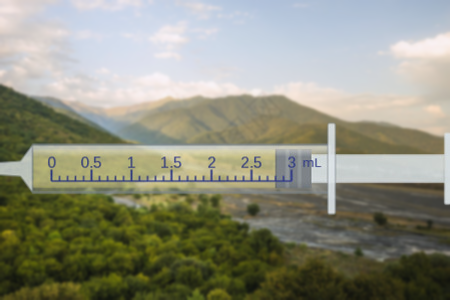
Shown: mL 2.8
